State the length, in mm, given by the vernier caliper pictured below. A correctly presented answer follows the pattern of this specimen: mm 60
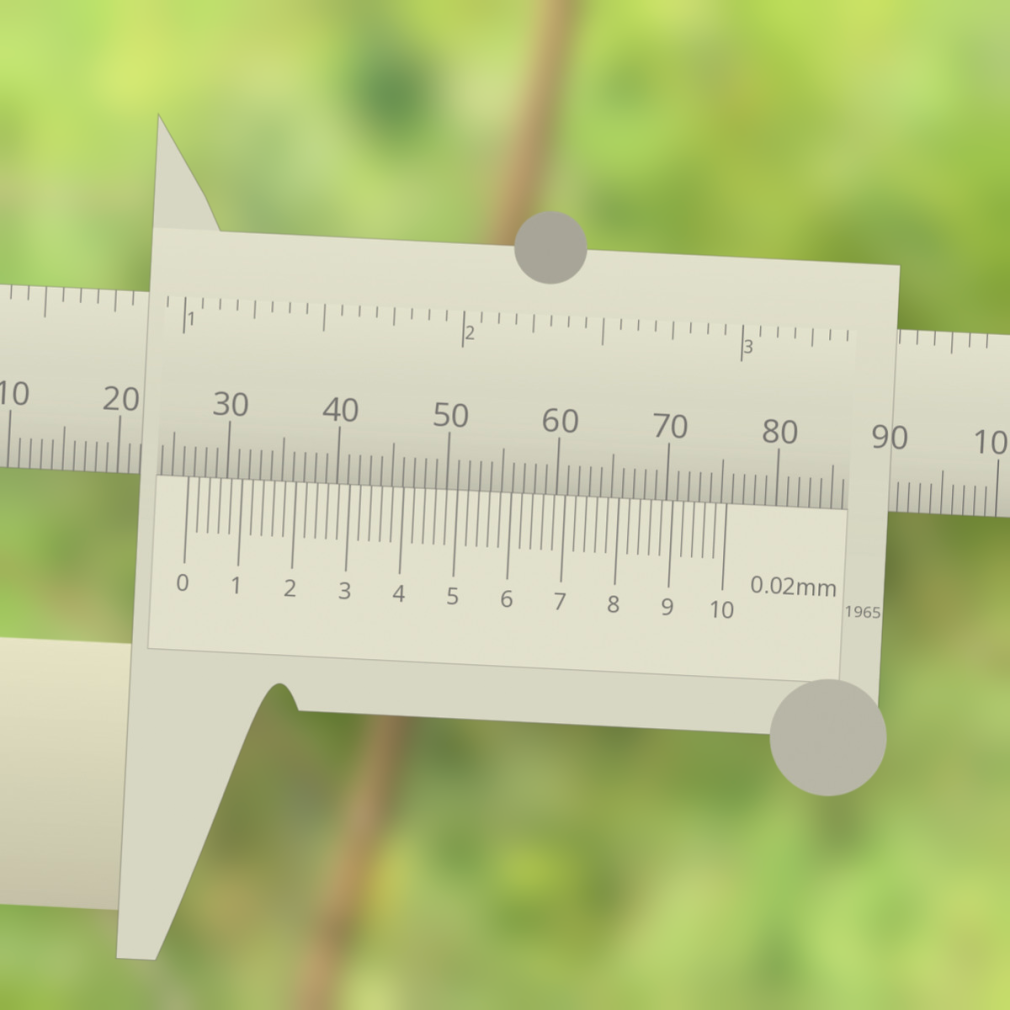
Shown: mm 26.5
